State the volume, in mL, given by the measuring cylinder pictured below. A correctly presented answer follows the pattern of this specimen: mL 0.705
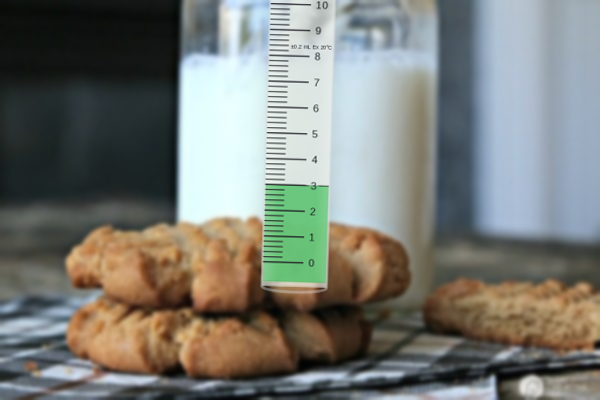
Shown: mL 3
